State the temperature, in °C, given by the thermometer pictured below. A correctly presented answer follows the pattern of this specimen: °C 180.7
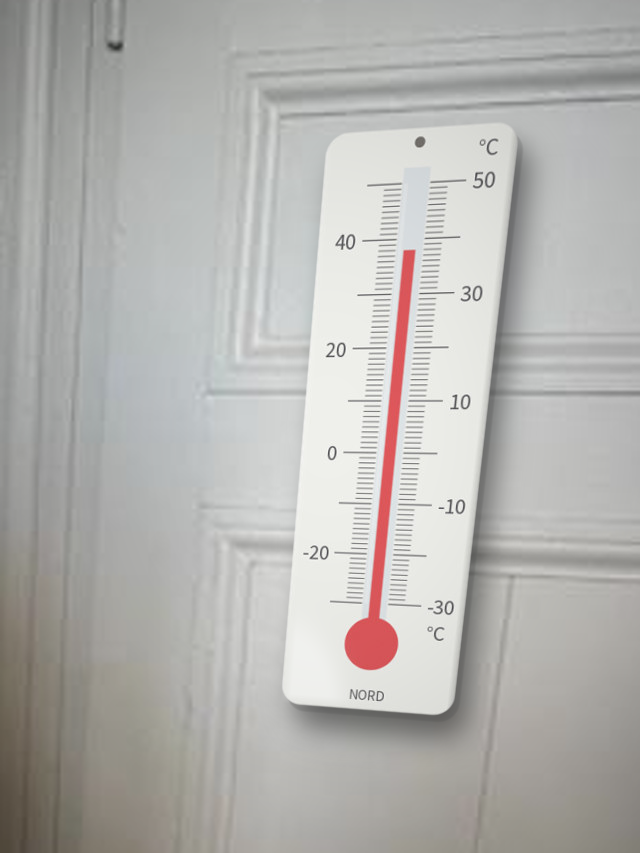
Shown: °C 38
